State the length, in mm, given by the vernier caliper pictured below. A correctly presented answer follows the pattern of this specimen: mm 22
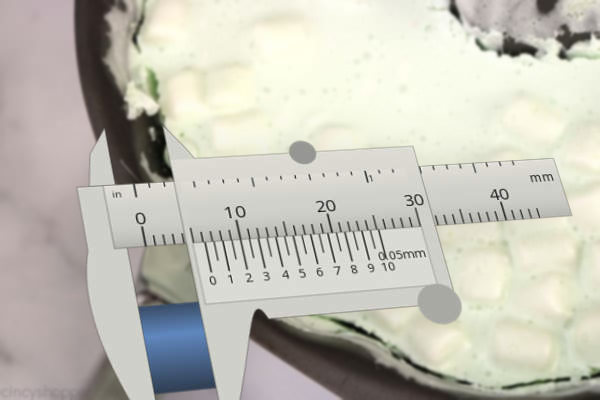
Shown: mm 6.2
